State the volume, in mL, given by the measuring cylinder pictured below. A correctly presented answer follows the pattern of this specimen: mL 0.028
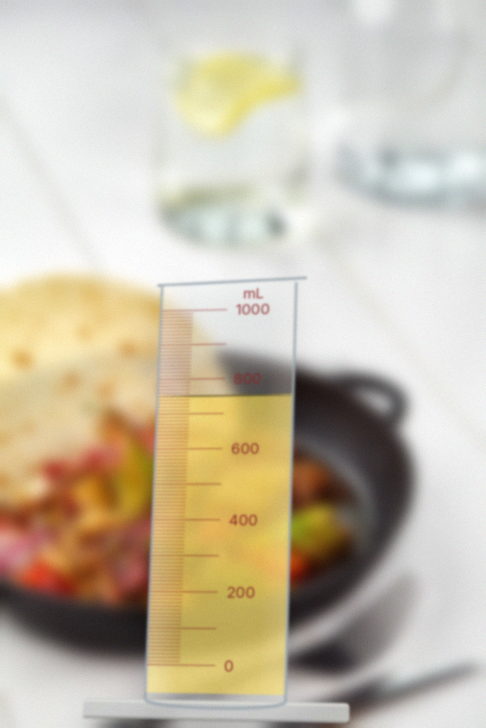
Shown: mL 750
